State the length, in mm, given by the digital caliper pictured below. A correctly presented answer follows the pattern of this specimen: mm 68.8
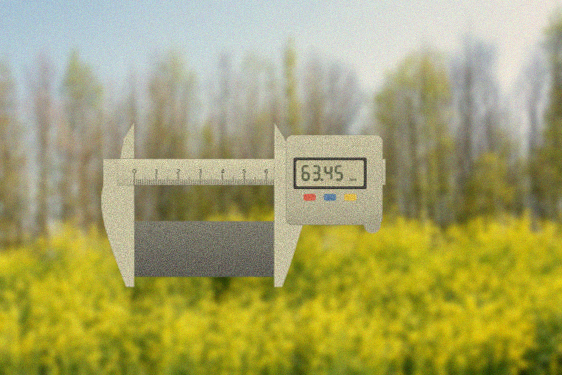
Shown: mm 63.45
